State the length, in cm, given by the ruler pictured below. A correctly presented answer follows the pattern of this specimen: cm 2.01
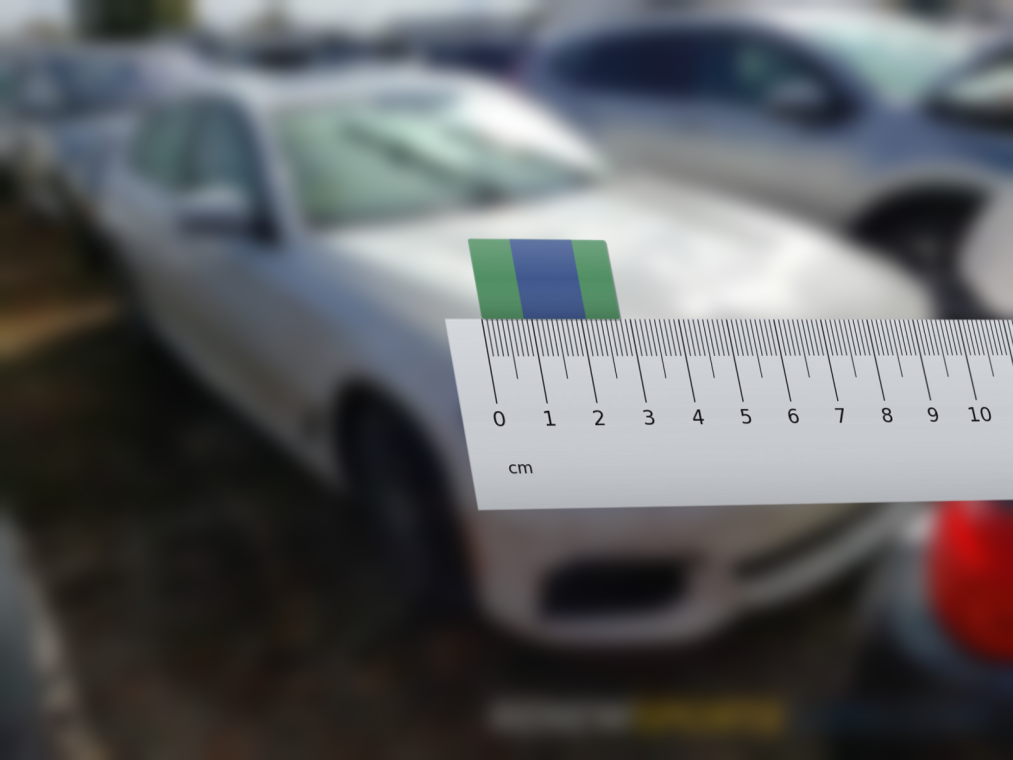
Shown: cm 2.8
